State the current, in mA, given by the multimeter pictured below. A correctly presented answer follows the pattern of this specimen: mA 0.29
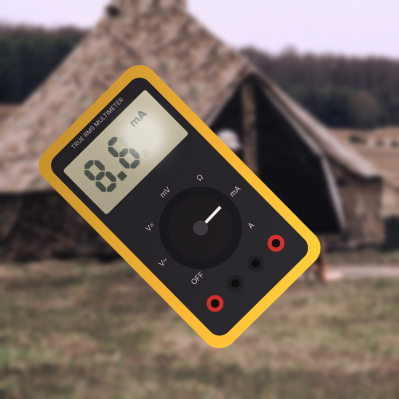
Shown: mA 8.6
